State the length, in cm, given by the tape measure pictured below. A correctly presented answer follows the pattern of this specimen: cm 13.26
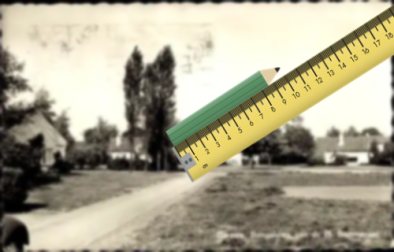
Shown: cm 10
